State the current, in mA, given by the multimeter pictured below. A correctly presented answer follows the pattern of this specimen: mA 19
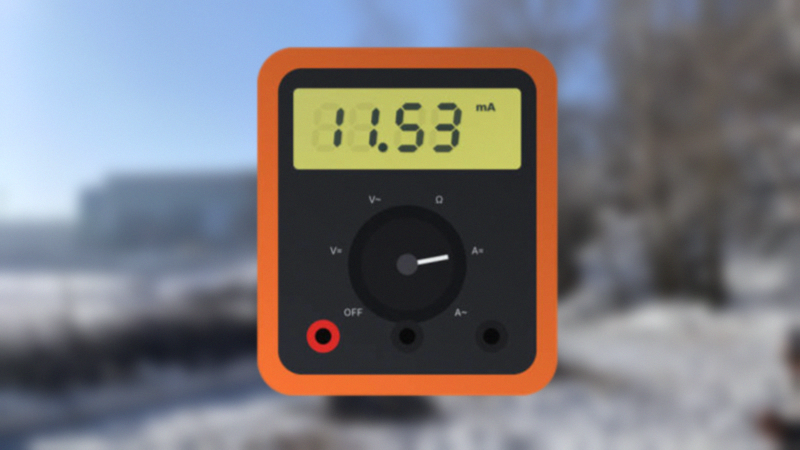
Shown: mA 11.53
